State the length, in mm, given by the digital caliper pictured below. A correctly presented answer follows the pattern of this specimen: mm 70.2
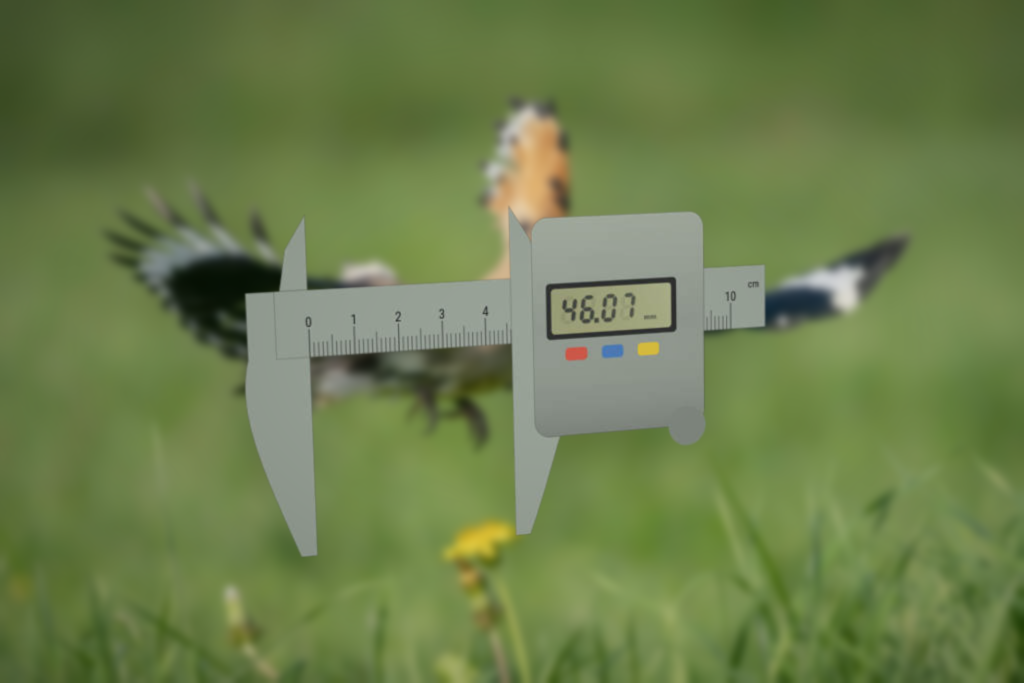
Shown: mm 46.07
